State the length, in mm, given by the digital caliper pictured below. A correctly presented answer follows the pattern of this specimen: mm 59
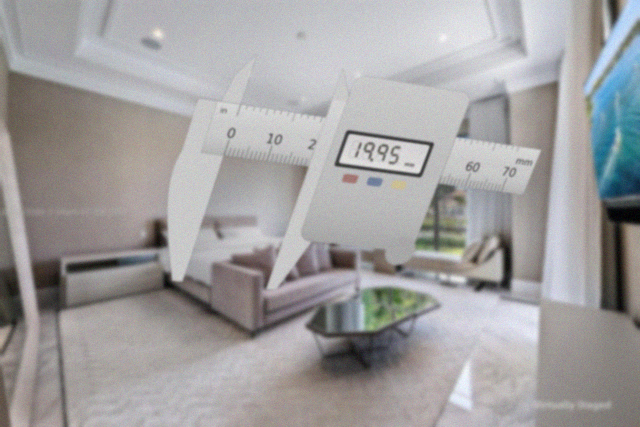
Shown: mm 19.95
